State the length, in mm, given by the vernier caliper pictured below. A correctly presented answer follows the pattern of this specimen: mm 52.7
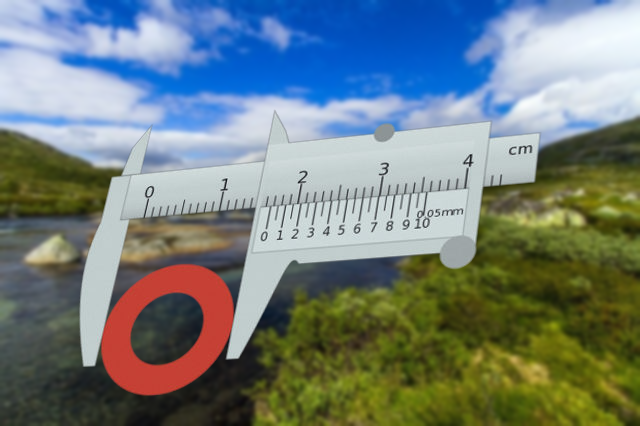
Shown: mm 16.6
